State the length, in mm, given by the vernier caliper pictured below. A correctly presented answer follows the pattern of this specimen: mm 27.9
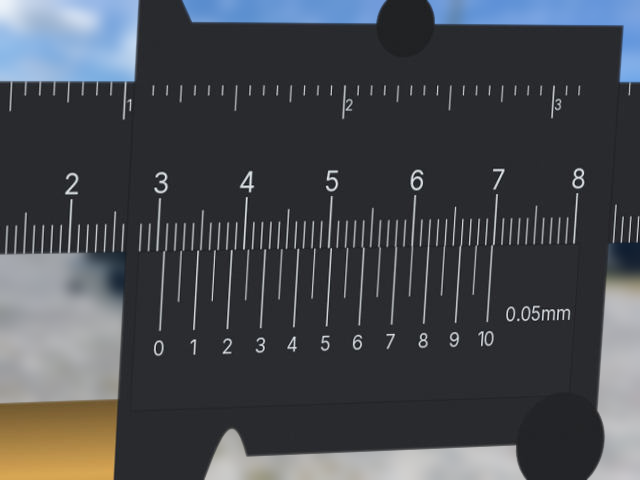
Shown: mm 30.8
